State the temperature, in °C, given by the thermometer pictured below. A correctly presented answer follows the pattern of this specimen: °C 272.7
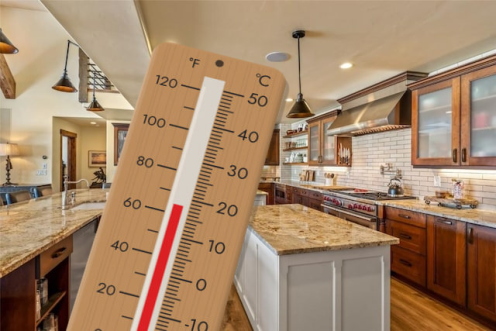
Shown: °C 18
